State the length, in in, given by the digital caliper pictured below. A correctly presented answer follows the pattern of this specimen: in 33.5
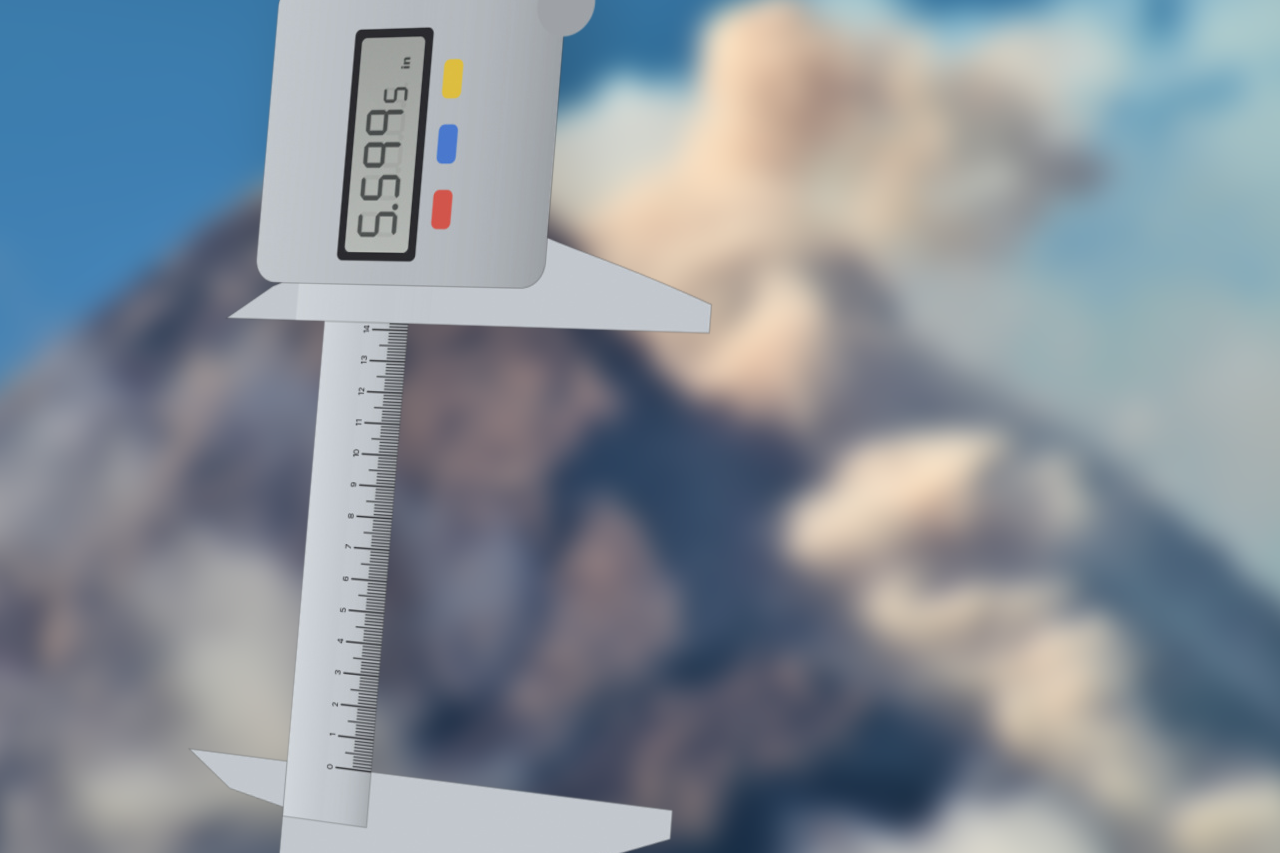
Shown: in 5.5995
